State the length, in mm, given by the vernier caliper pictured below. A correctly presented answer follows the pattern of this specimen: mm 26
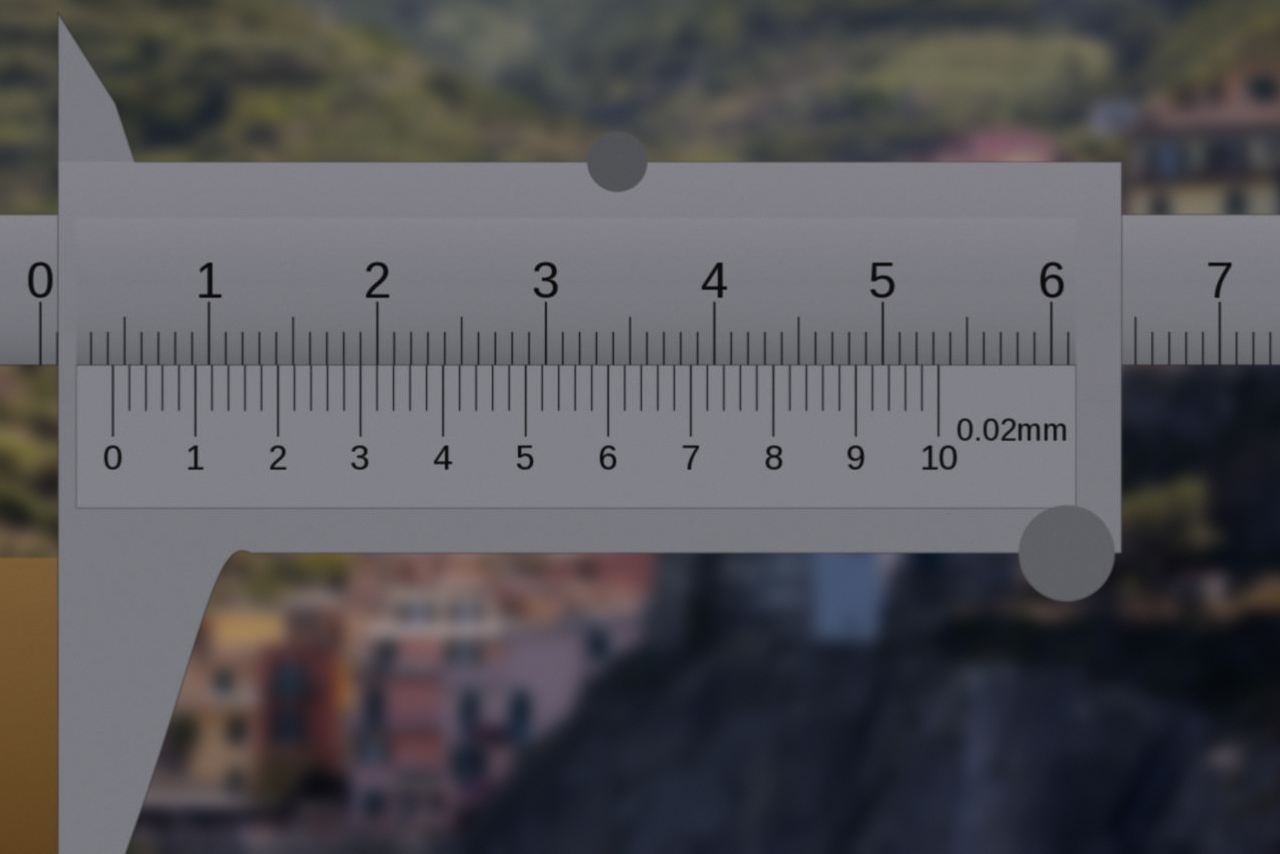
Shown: mm 4.3
